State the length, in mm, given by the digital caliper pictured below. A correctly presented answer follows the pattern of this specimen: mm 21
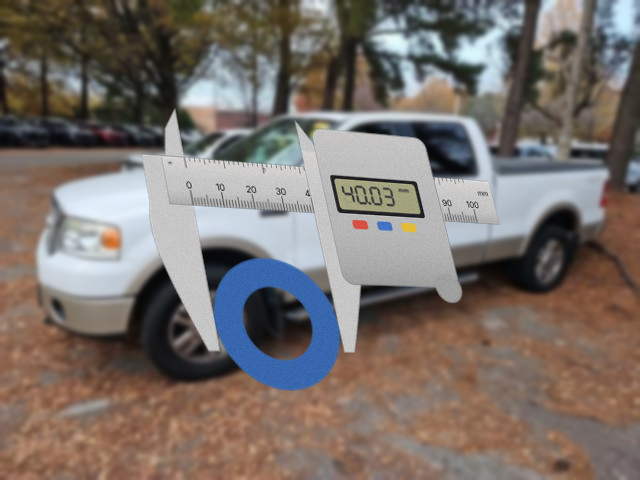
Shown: mm 40.03
